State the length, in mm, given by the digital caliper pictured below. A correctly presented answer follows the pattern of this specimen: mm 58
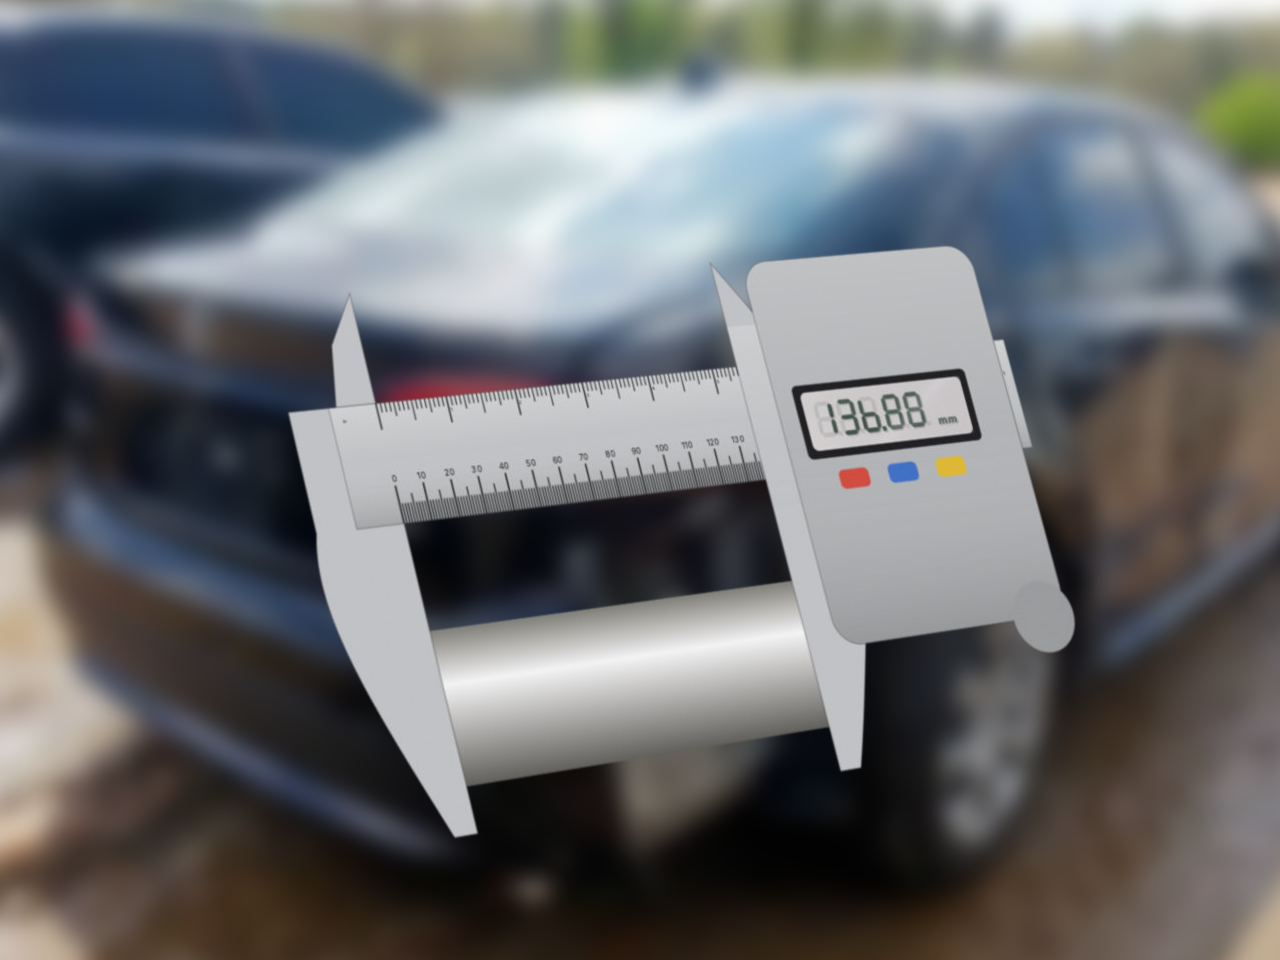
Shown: mm 136.88
